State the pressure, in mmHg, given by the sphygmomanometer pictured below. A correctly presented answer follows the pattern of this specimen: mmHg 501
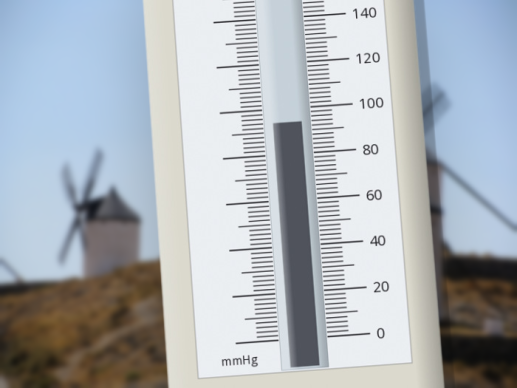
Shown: mmHg 94
